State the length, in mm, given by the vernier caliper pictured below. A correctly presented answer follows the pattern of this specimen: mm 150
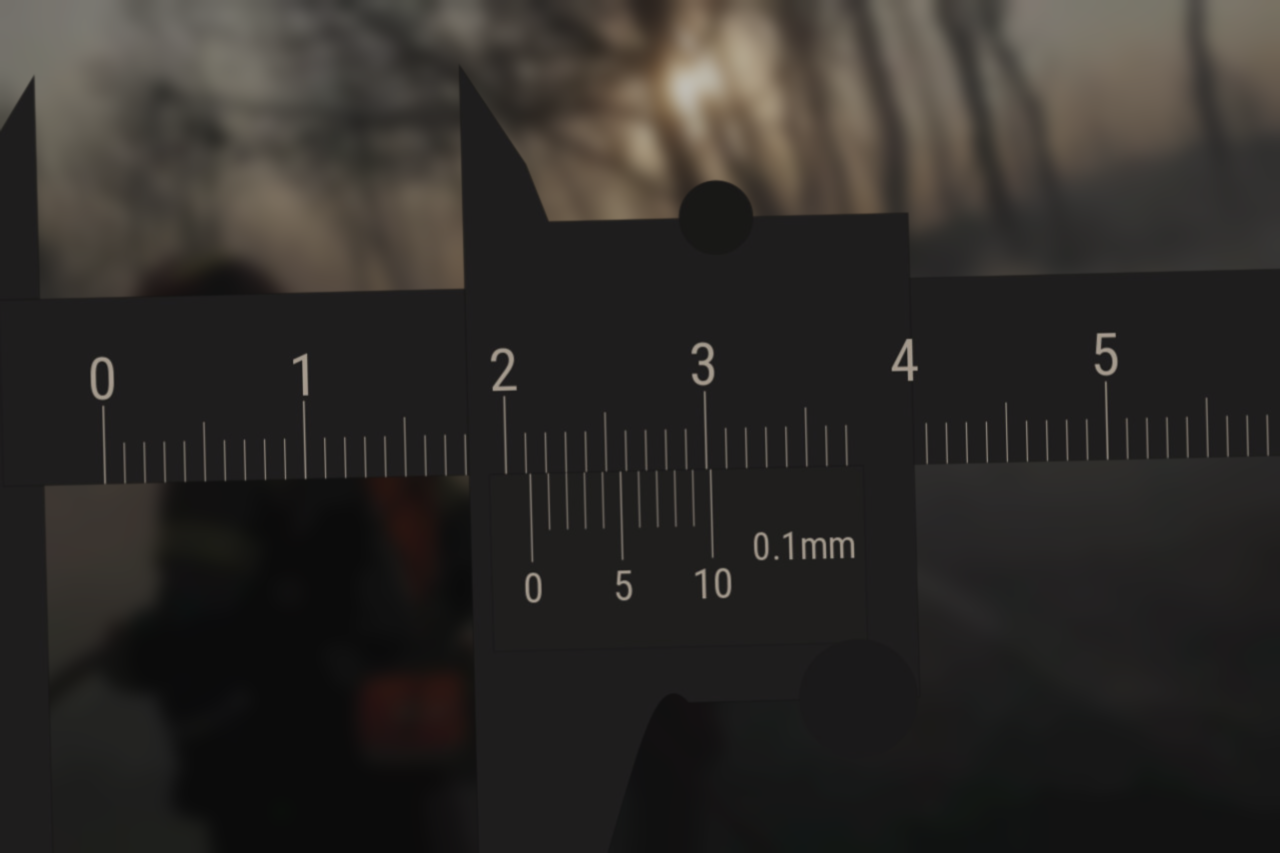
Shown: mm 21.2
